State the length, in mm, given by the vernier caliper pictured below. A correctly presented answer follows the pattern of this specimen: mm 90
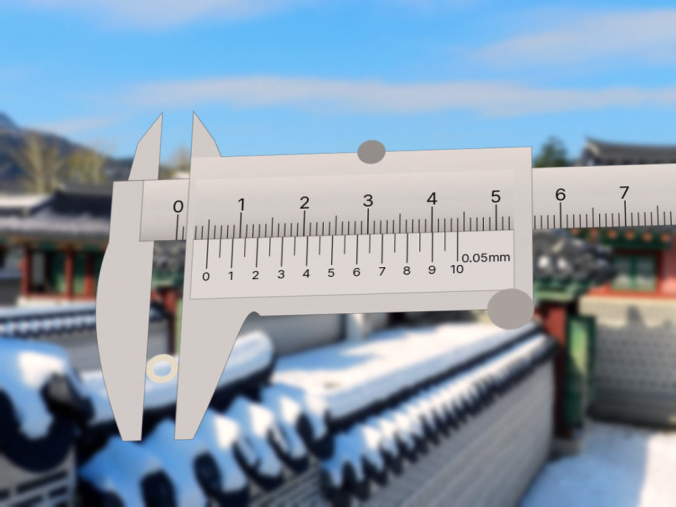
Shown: mm 5.0
